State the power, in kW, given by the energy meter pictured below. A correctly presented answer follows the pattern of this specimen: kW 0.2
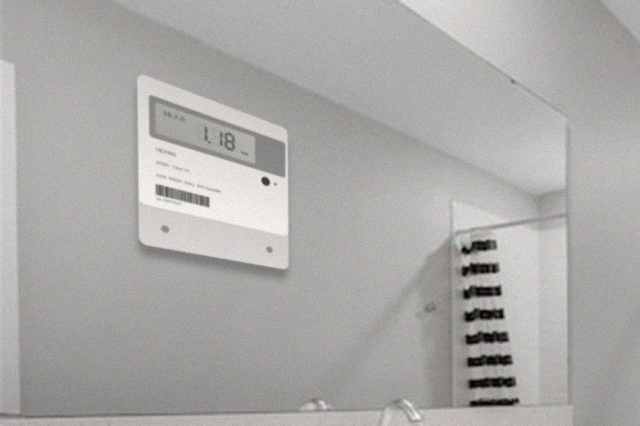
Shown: kW 1.18
